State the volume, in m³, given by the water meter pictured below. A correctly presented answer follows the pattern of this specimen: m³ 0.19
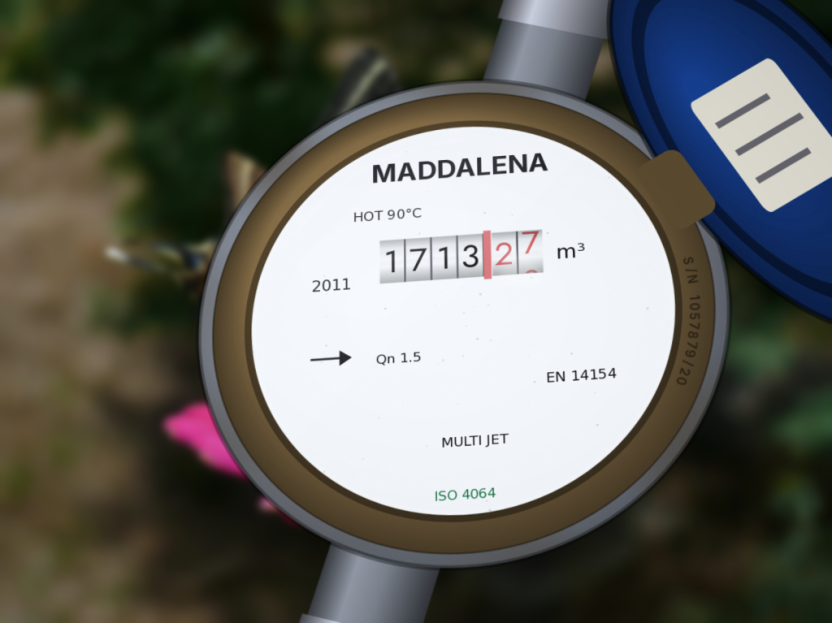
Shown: m³ 1713.27
